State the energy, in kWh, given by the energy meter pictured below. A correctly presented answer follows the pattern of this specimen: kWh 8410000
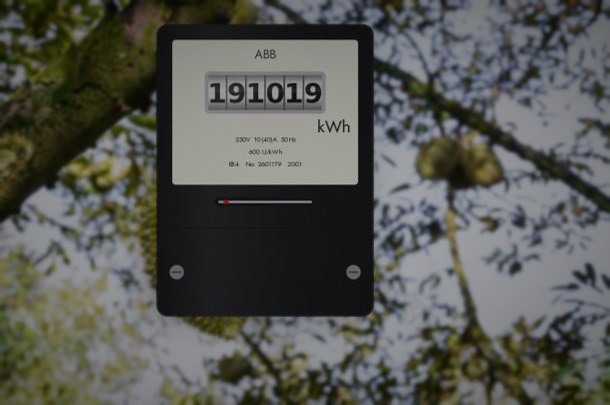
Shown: kWh 191019
